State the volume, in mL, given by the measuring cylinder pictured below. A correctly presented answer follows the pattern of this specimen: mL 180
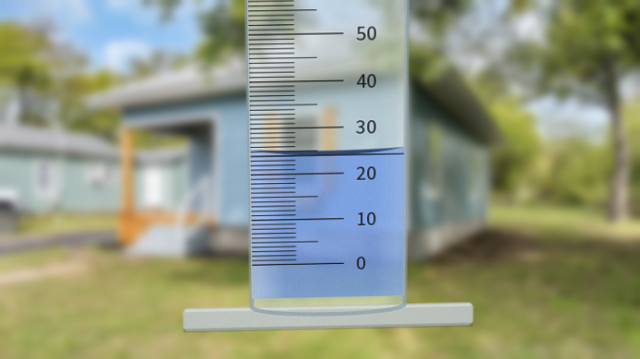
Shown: mL 24
